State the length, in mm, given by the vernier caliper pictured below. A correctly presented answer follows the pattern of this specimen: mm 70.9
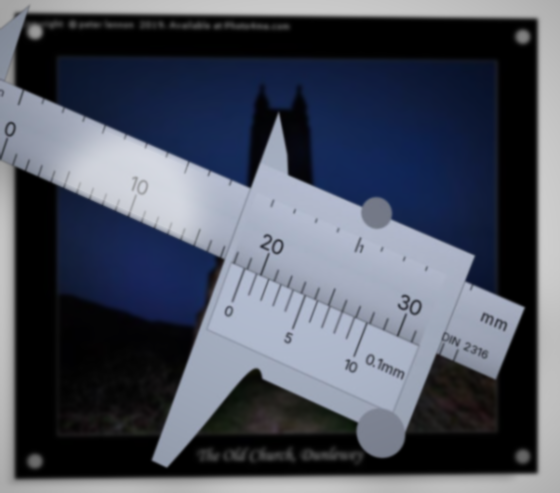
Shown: mm 18.8
